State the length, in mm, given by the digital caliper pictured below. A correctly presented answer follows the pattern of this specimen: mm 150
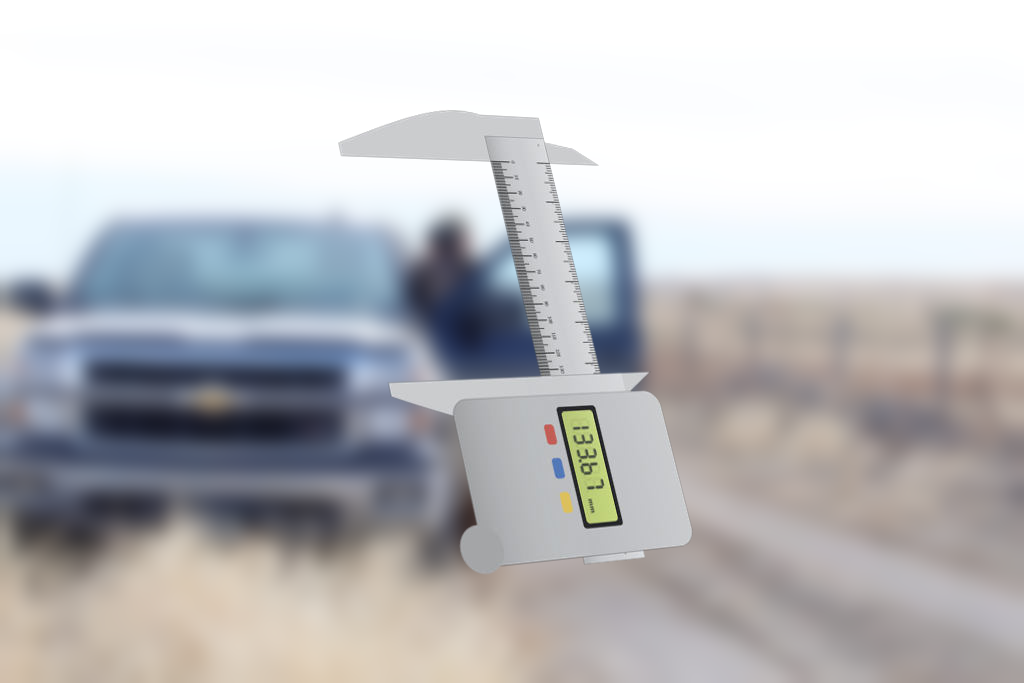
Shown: mm 133.67
